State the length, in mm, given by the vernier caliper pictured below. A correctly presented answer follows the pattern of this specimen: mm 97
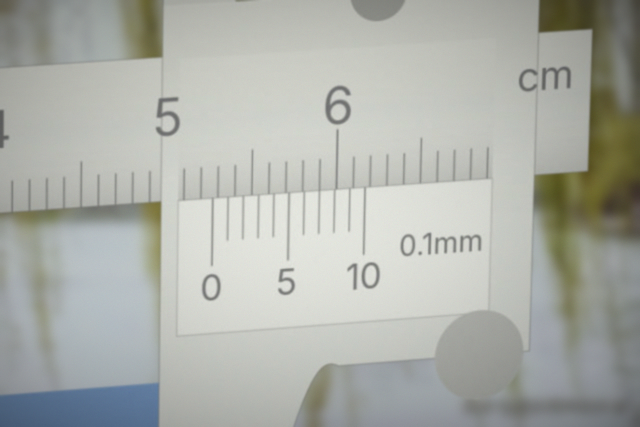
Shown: mm 52.7
